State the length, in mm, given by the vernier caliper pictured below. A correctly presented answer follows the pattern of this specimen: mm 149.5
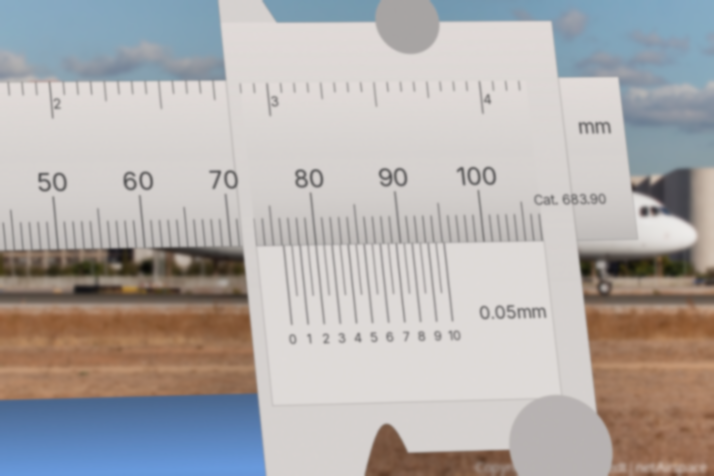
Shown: mm 76.2
